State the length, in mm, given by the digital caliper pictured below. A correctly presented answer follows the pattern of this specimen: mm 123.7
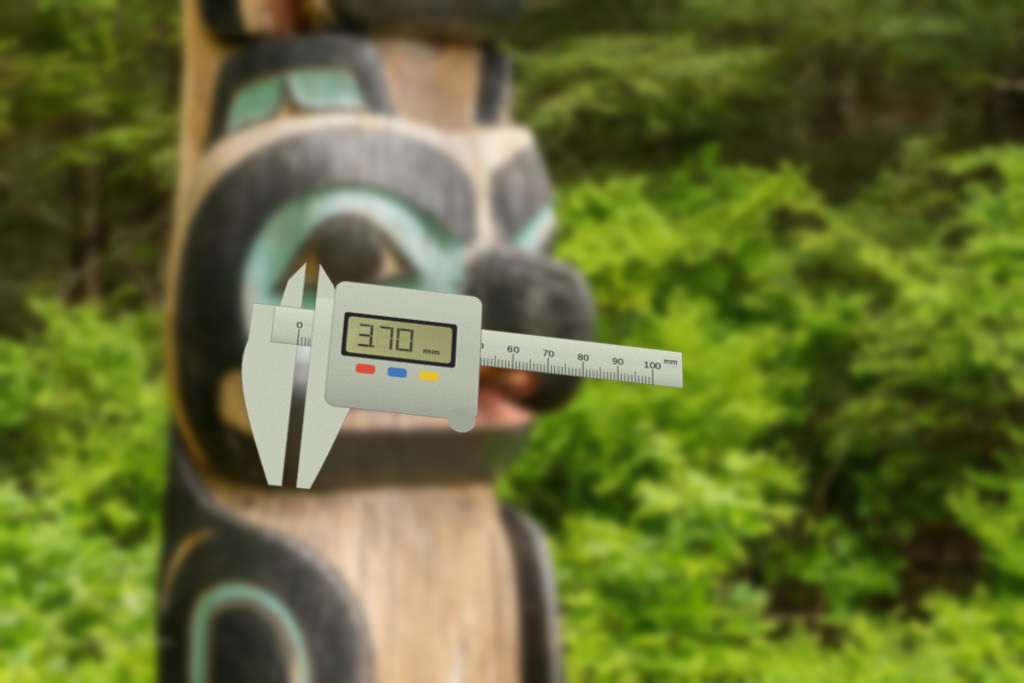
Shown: mm 3.70
